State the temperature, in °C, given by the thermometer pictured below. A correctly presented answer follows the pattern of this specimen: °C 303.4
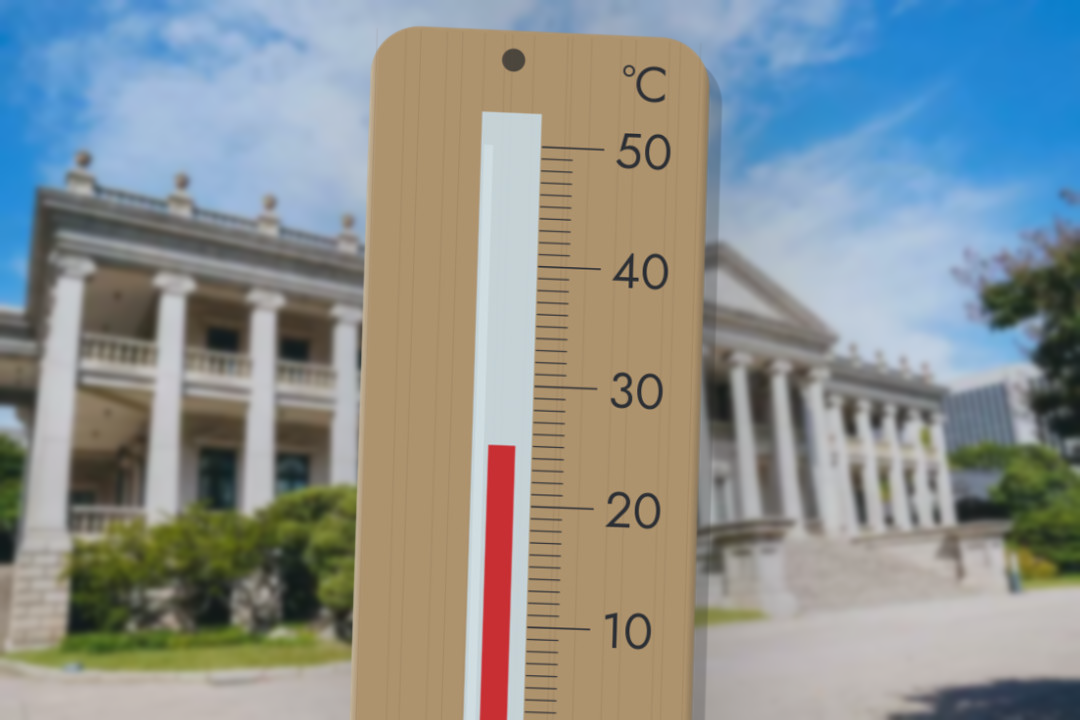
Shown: °C 25
